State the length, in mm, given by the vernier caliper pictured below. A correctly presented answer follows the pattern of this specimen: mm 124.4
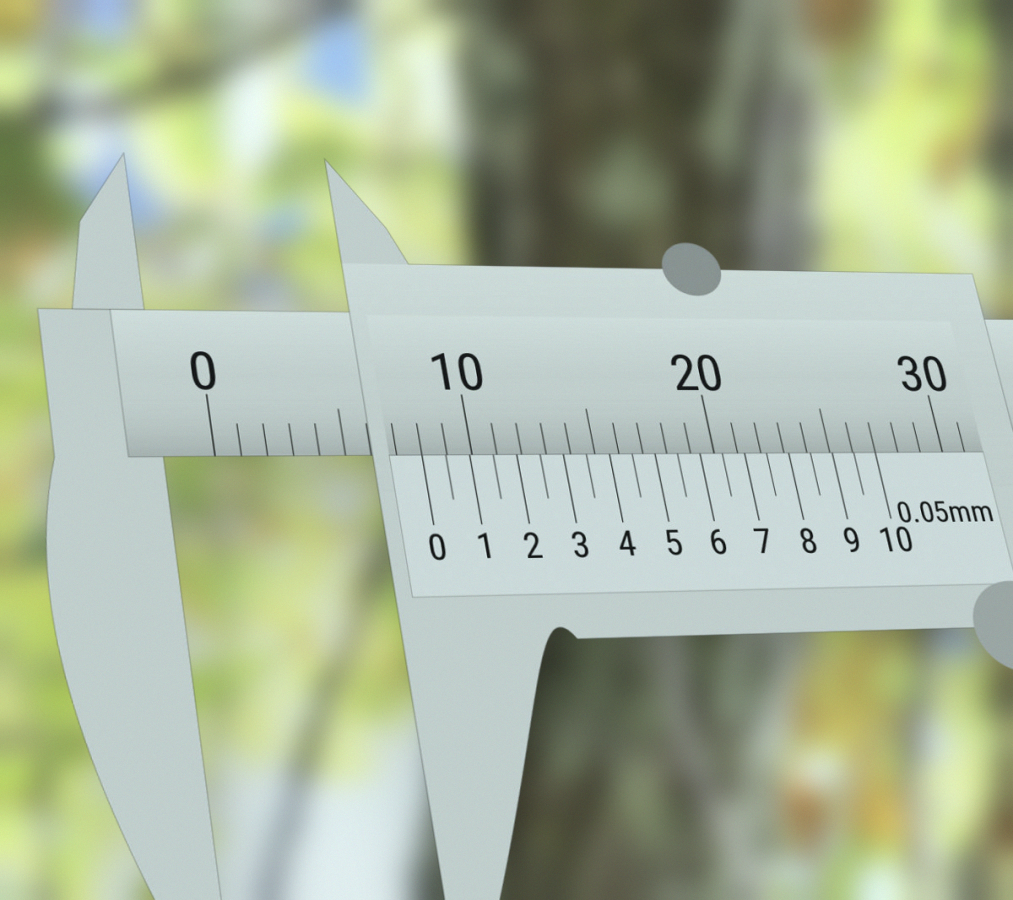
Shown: mm 8.00
